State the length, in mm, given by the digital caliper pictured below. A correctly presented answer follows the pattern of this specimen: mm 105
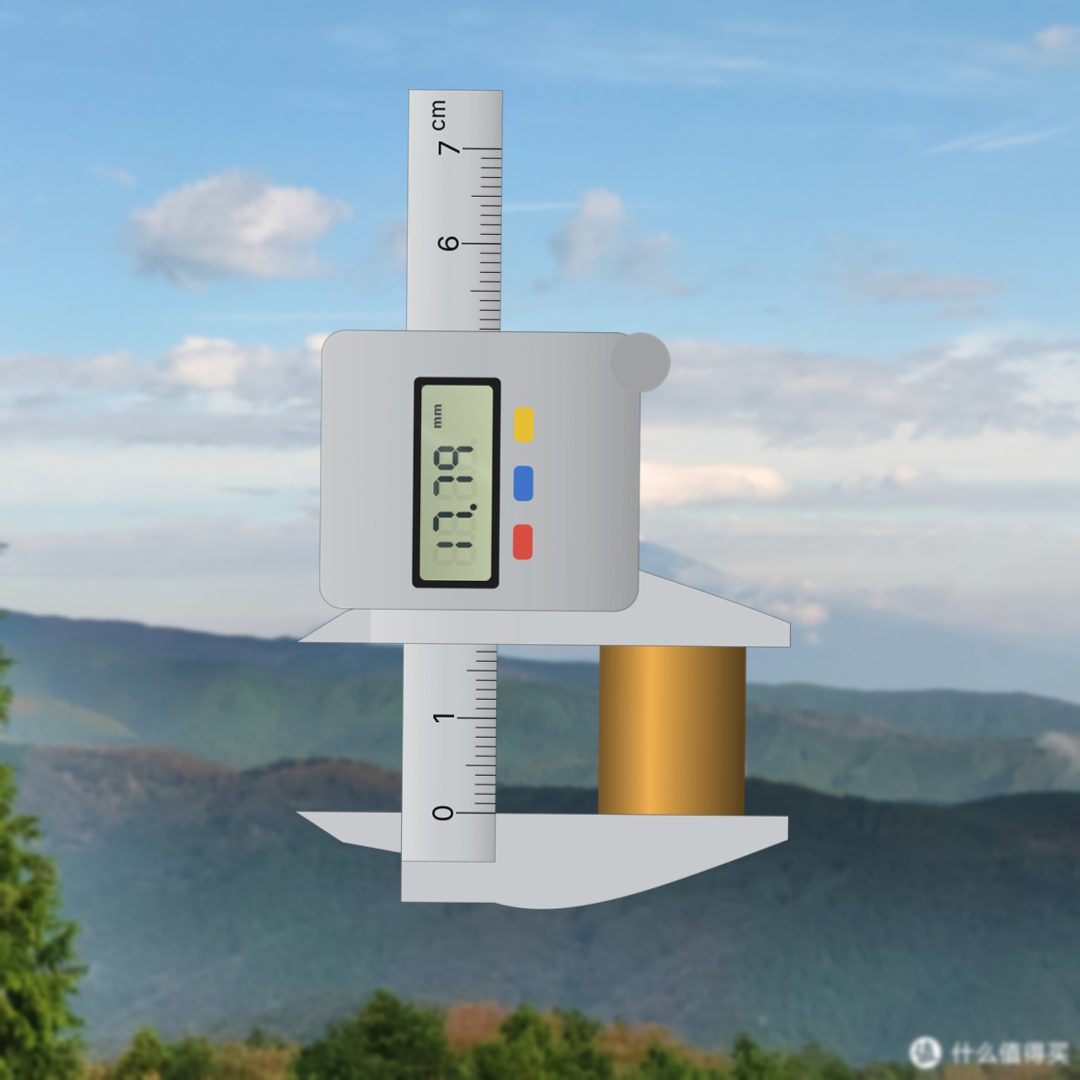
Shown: mm 17.79
